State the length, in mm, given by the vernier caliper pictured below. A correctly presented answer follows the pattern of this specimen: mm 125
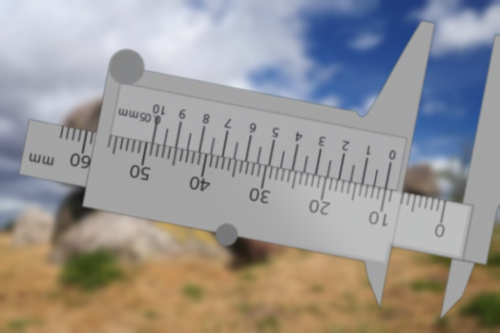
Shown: mm 10.0
